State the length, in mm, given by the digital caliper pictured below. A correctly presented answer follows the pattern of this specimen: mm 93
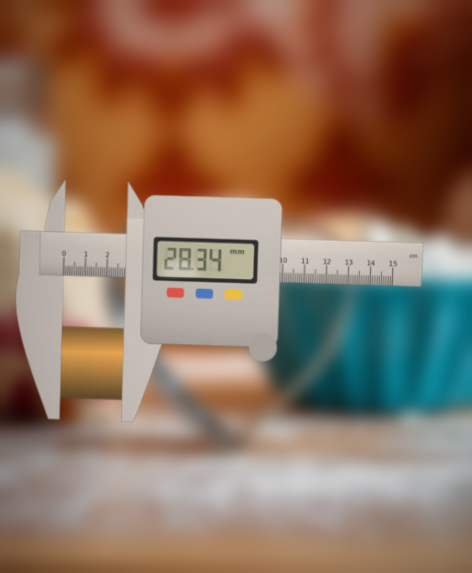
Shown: mm 28.34
